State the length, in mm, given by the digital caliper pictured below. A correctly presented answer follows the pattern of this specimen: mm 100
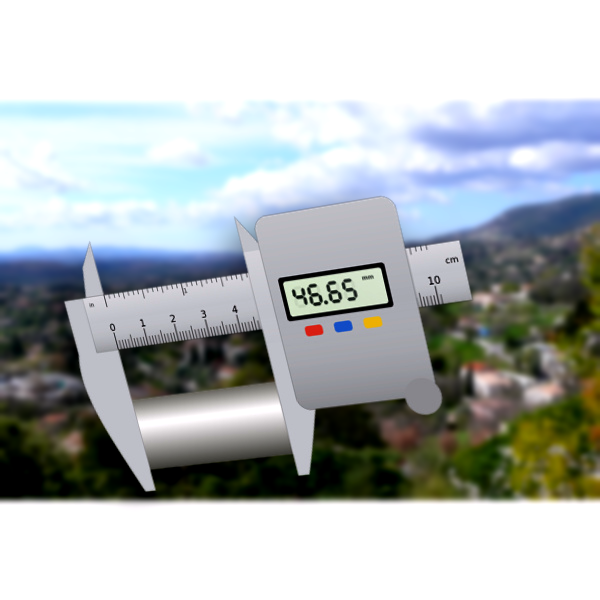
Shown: mm 46.65
